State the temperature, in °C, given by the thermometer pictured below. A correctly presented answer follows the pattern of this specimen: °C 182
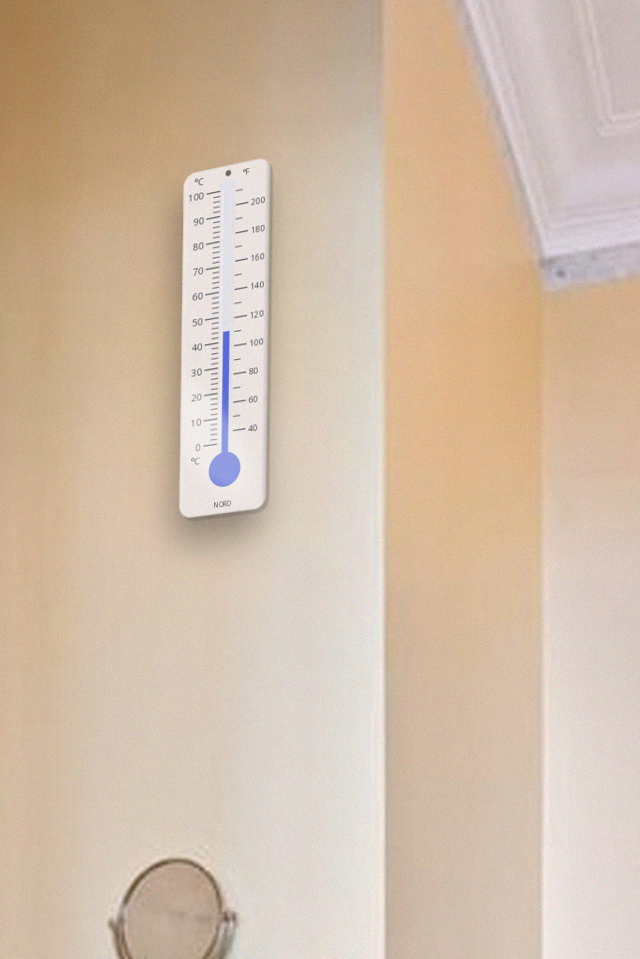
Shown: °C 44
